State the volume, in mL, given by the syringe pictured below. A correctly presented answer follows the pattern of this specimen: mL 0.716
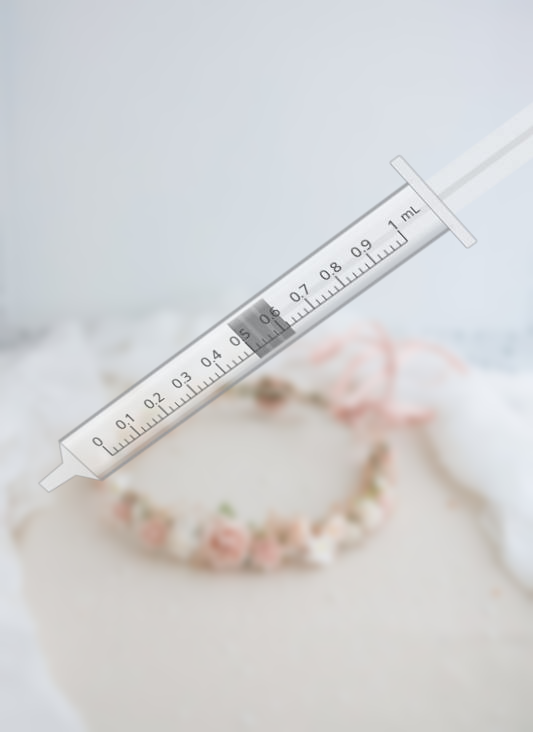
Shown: mL 0.5
